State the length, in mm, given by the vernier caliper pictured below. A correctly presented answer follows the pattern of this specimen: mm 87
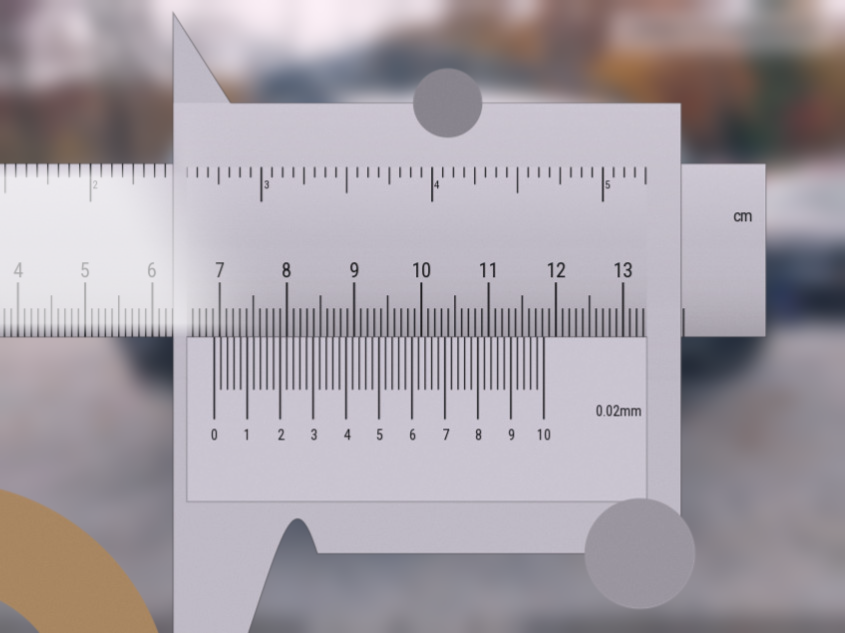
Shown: mm 69.2
